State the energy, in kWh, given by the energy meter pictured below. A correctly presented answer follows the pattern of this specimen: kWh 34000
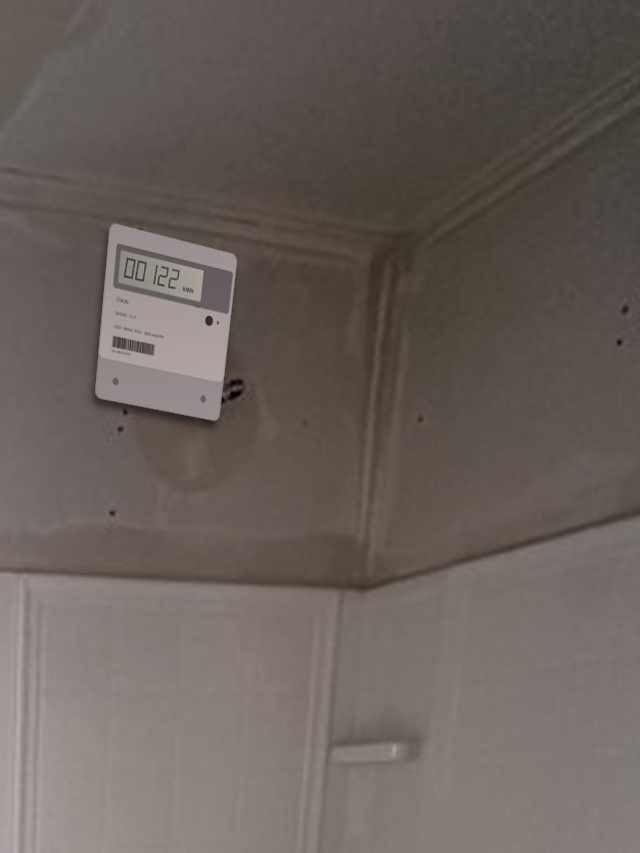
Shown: kWh 122
